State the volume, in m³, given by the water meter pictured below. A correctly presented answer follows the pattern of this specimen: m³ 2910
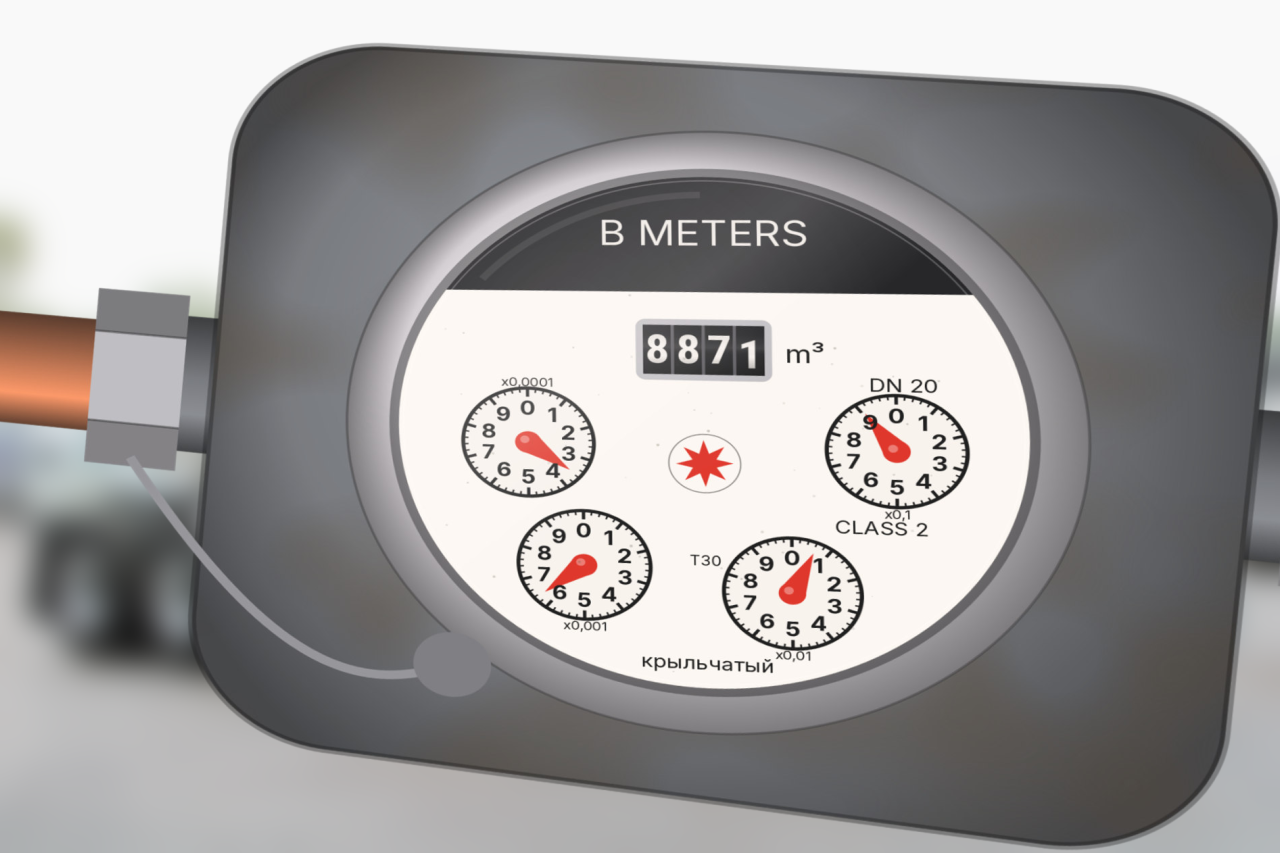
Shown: m³ 8870.9063
